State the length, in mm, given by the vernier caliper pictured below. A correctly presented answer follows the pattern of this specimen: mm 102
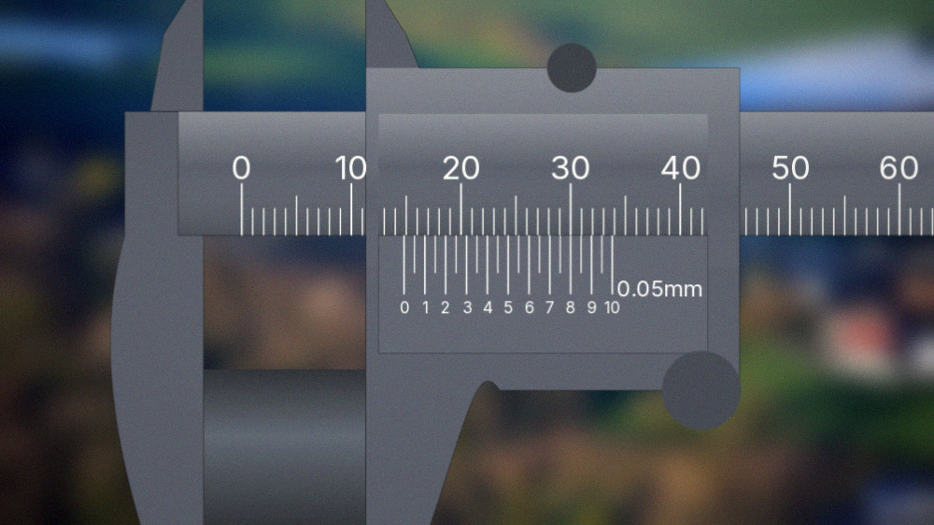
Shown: mm 14.8
